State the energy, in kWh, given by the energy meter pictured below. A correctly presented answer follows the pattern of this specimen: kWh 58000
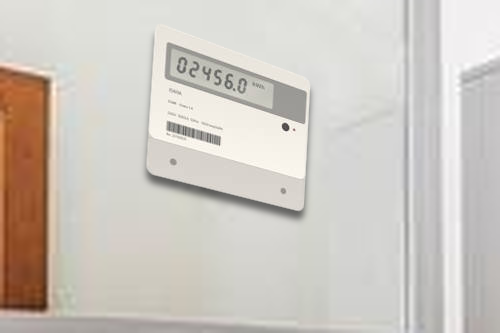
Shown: kWh 2456.0
